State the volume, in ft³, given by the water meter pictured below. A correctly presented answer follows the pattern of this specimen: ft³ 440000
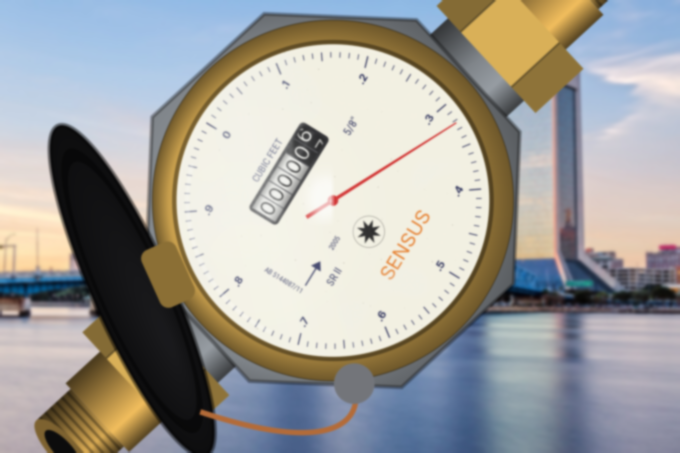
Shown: ft³ 6.32
